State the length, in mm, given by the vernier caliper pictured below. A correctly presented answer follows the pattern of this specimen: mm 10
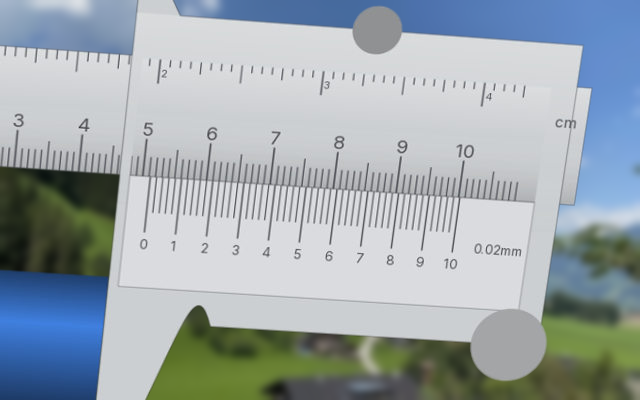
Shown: mm 51.2
